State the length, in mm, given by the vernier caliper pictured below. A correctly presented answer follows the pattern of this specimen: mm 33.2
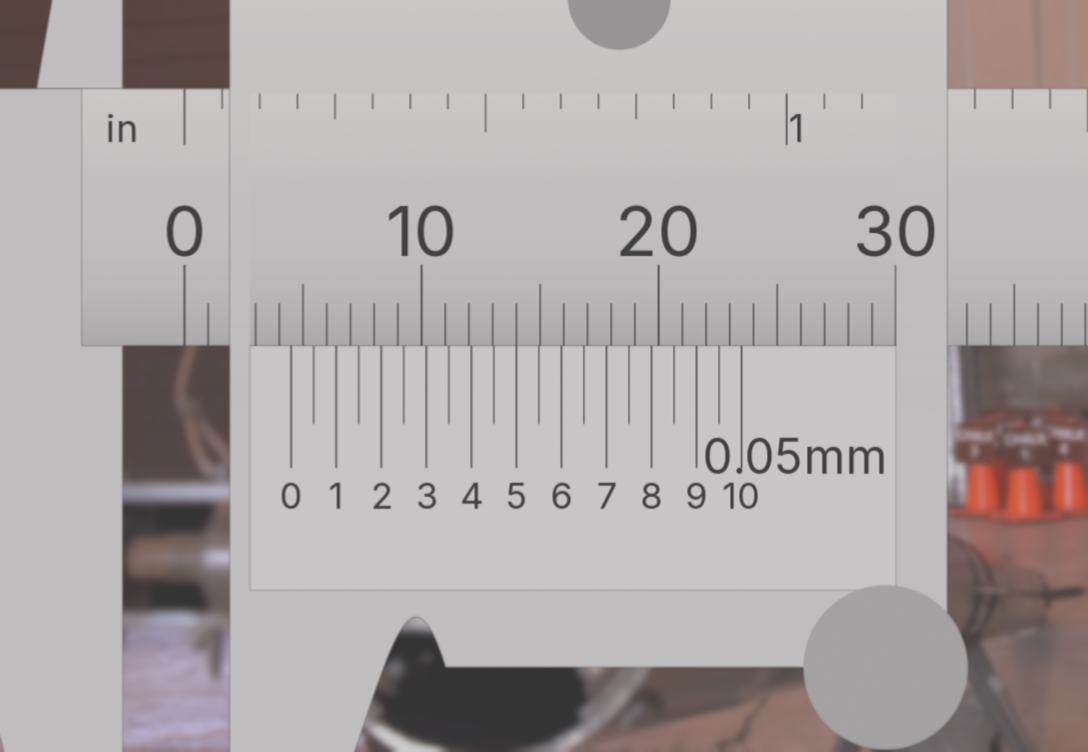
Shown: mm 4.5
